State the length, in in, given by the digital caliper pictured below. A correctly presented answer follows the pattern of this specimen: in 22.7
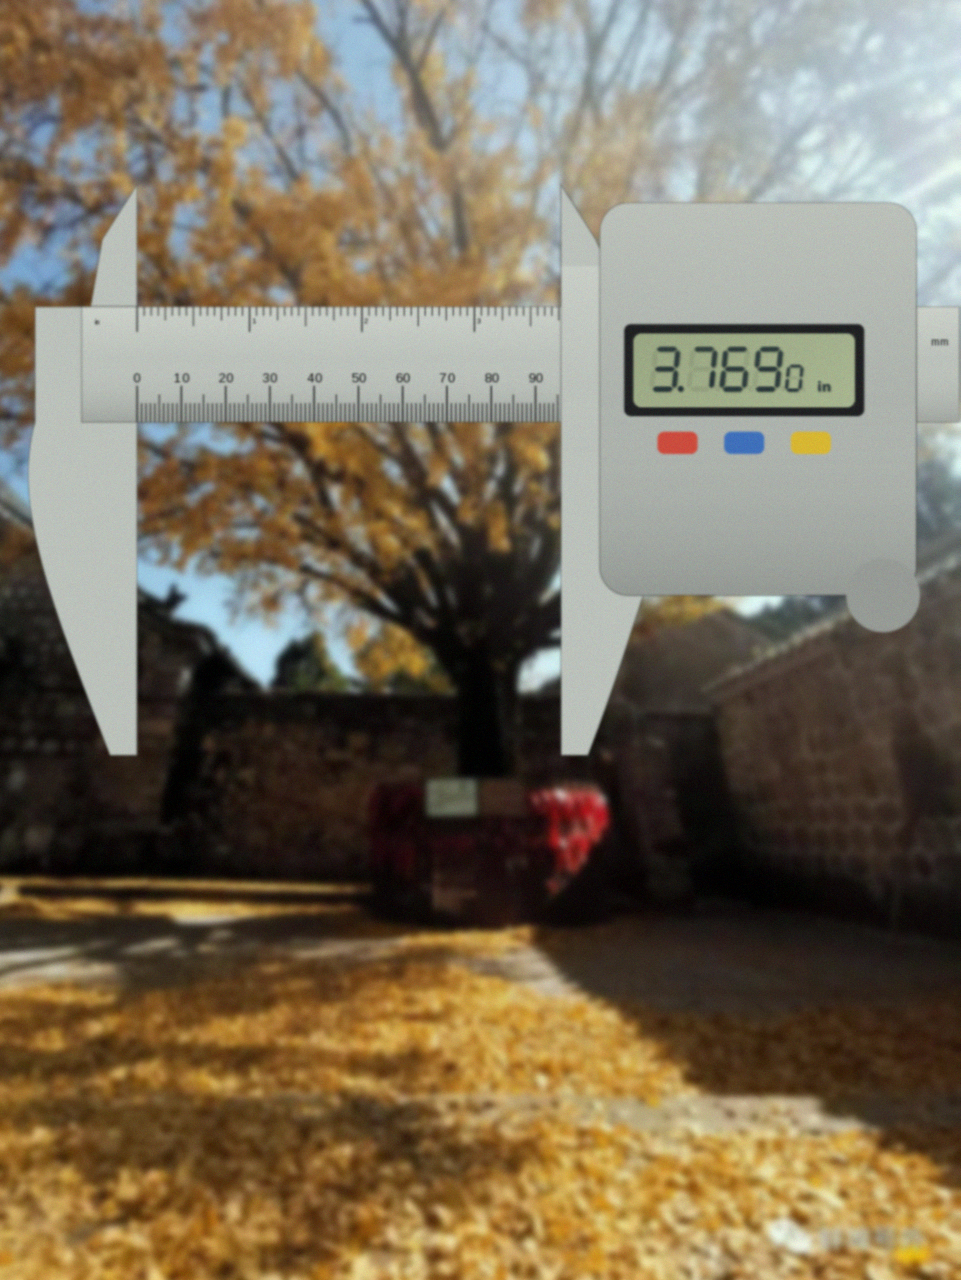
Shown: in 3.7690
